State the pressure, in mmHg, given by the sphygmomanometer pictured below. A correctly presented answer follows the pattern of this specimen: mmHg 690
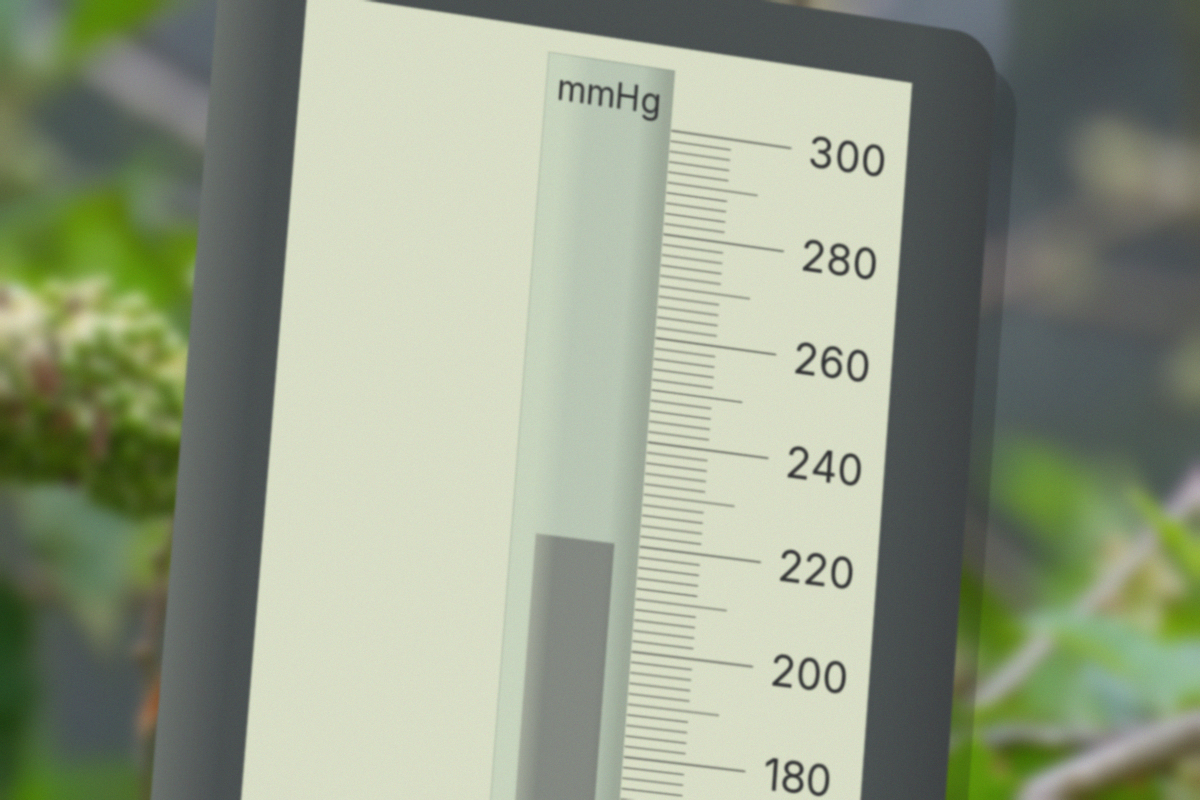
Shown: mmHg 220
